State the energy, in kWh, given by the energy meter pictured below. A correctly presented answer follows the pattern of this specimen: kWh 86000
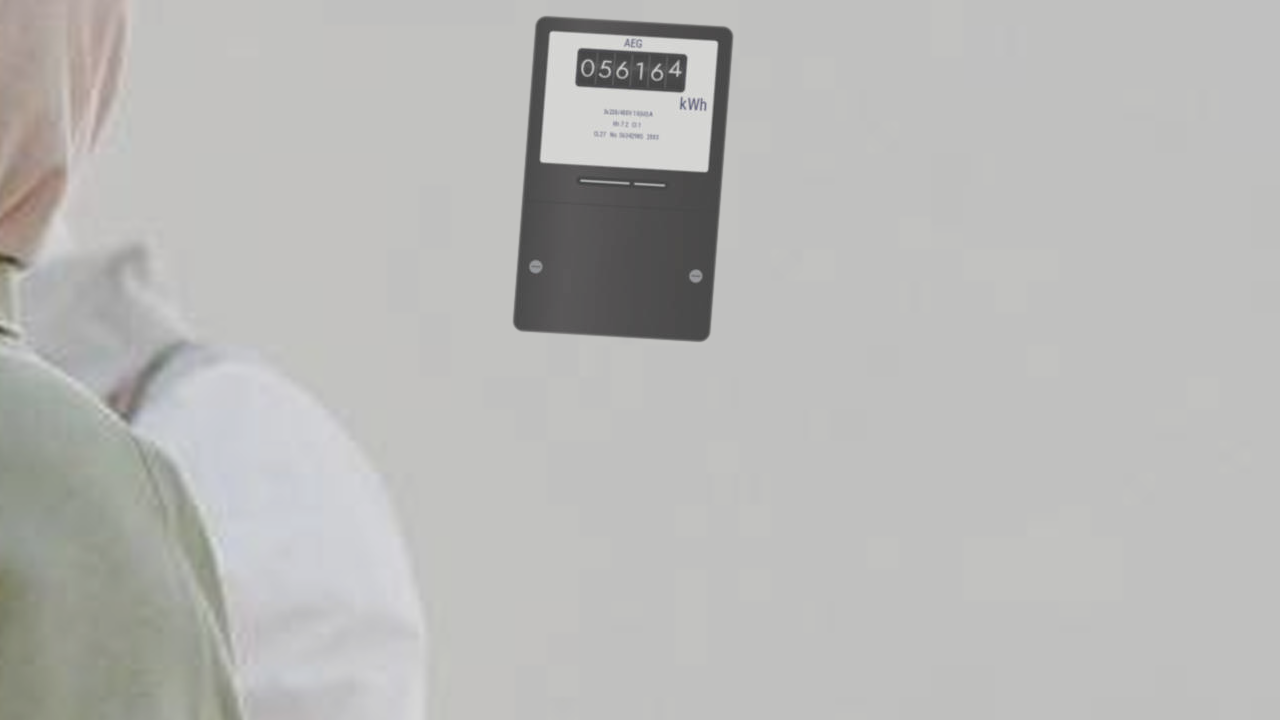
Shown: kWh 56164
